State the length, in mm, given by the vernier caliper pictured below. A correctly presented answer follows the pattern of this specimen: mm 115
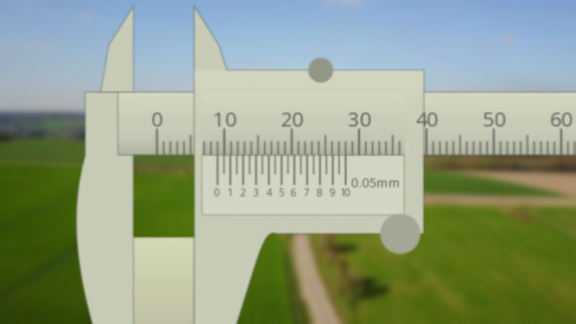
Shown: mm 9.0
